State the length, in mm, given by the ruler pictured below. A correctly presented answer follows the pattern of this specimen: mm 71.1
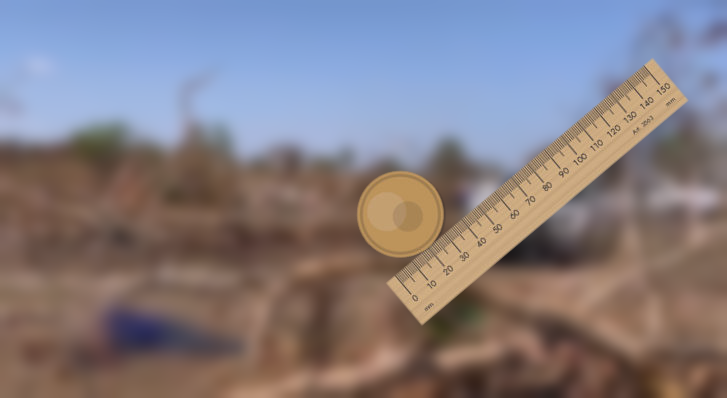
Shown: mm 40
